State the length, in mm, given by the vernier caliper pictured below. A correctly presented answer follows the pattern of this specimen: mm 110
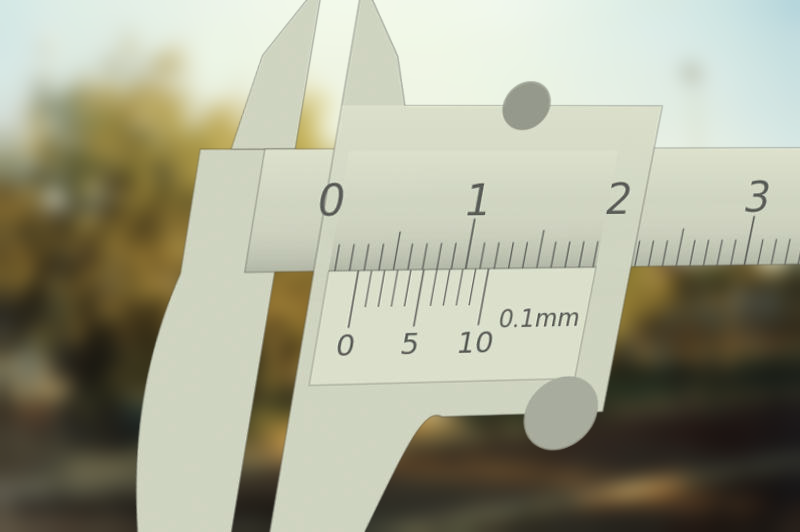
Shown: mm 2.6
